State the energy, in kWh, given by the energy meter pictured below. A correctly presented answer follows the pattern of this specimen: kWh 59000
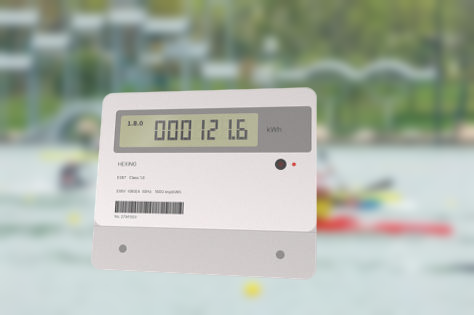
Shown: kWh 121.6
